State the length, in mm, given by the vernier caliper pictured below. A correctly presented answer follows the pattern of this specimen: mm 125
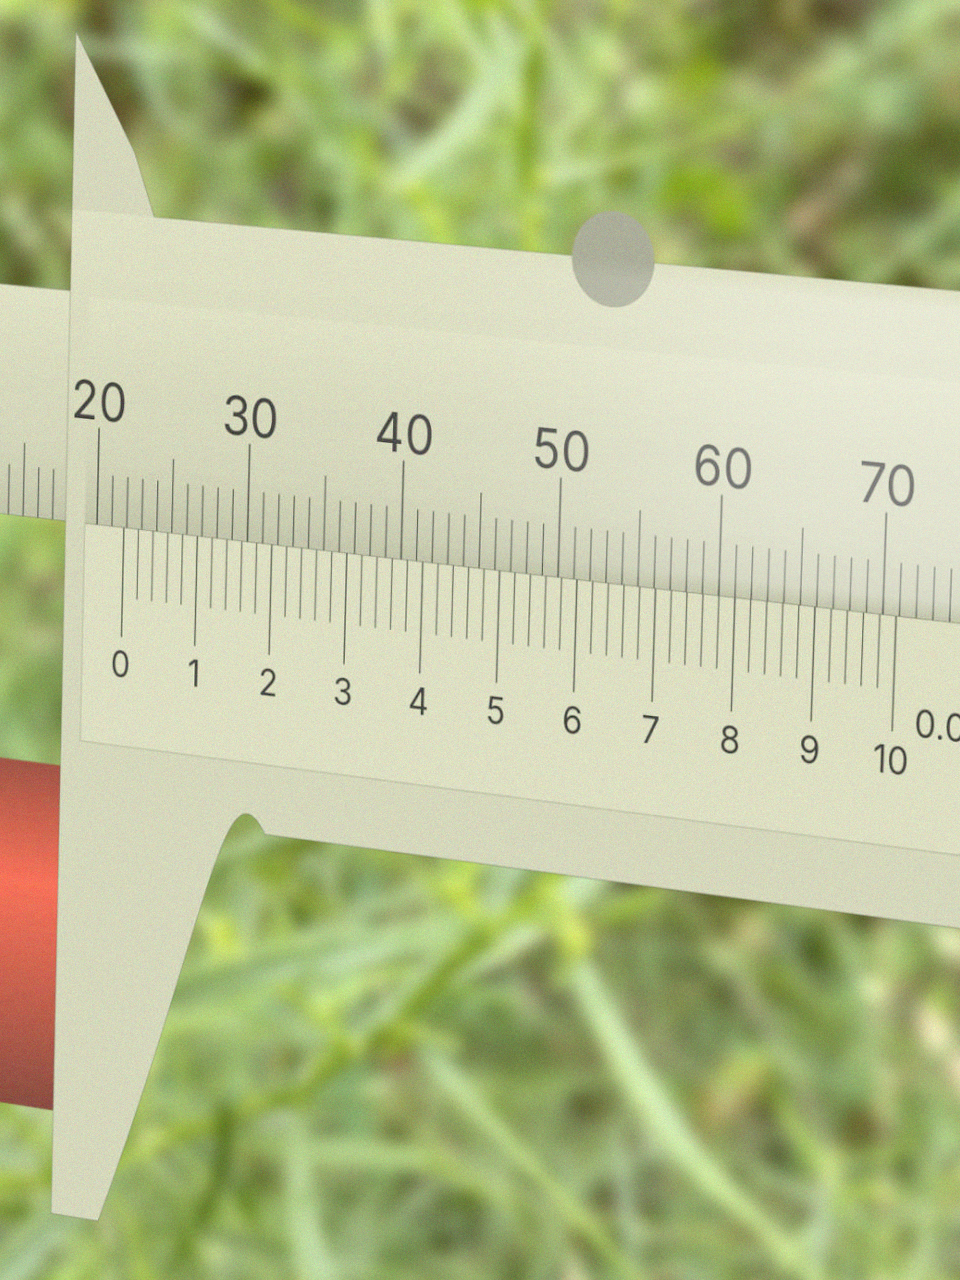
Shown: mm 21.8
